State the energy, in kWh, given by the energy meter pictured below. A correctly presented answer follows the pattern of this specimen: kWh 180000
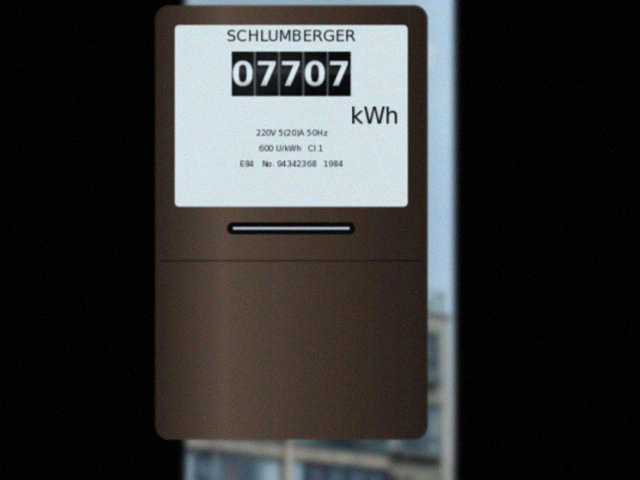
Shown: kWh 7707
